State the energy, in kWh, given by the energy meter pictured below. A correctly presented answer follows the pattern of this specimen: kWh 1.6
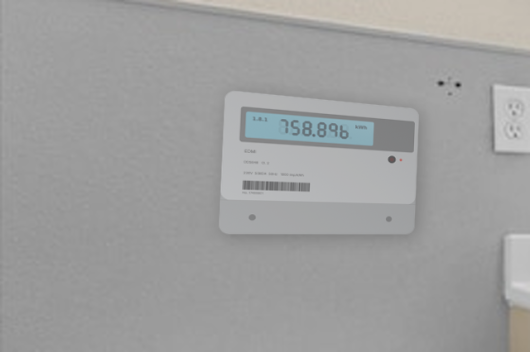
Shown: kWh 758.896
